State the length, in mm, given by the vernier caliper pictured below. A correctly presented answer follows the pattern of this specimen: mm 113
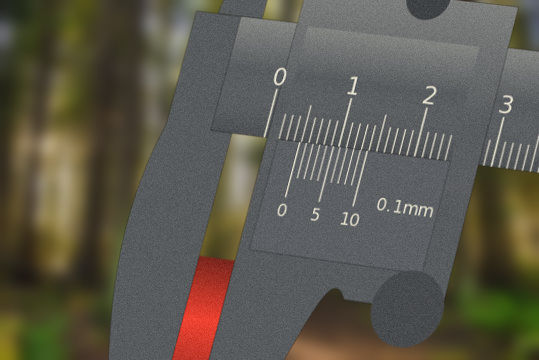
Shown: mm 4.8
